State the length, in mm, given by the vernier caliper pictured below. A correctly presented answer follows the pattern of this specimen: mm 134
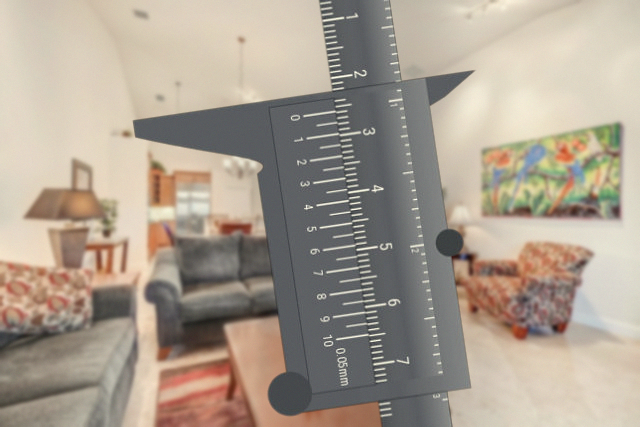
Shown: mm 25.8
